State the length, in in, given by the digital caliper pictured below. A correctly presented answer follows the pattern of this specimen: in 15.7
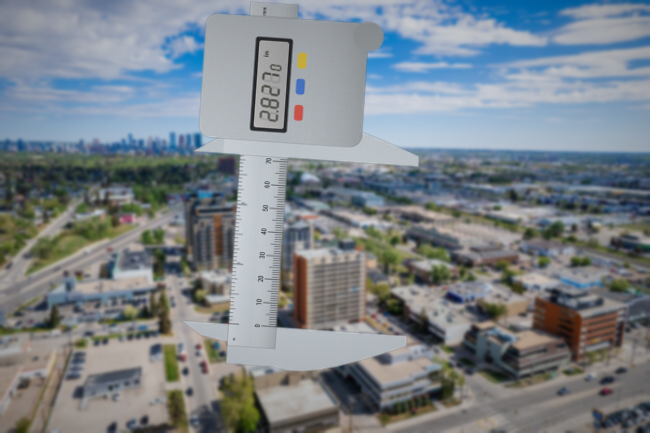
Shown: in 2.8270
